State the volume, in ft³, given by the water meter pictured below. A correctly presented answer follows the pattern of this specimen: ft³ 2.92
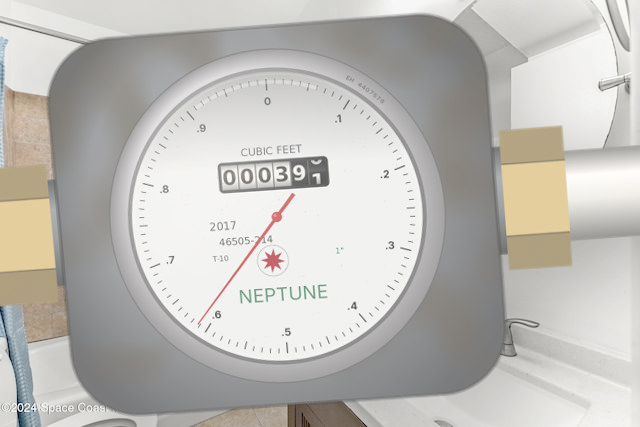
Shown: ft³ 390.61
